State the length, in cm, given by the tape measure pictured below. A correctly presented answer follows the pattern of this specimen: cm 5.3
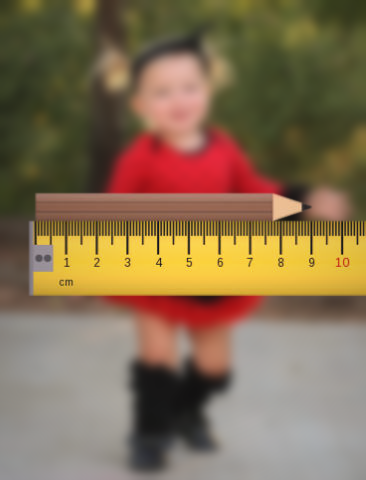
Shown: cm 9
